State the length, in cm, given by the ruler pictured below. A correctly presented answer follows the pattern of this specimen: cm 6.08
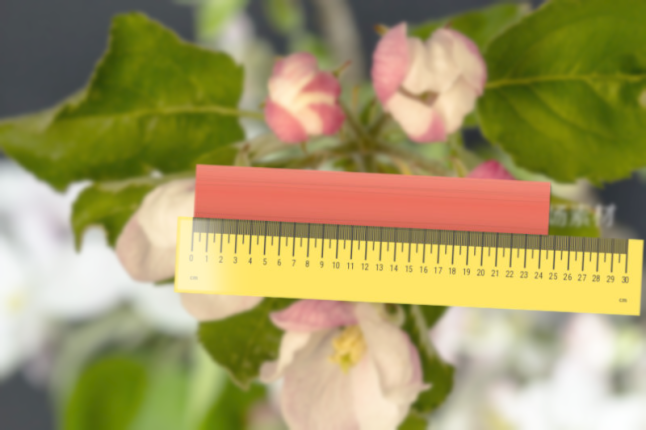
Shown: cm 24.5
